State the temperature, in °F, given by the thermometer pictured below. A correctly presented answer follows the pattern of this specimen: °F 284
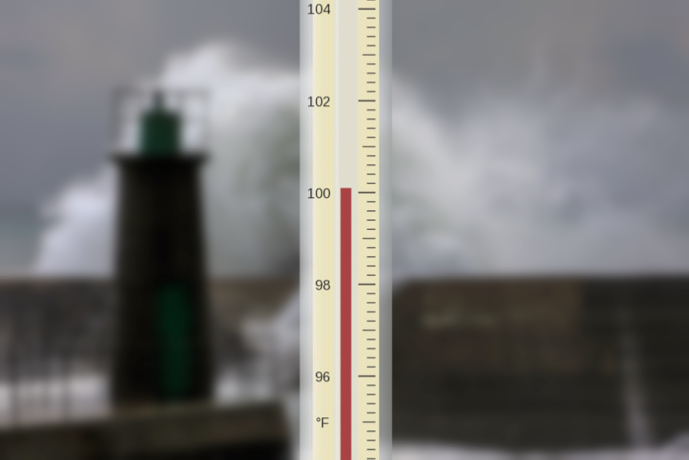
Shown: °F 100.1
